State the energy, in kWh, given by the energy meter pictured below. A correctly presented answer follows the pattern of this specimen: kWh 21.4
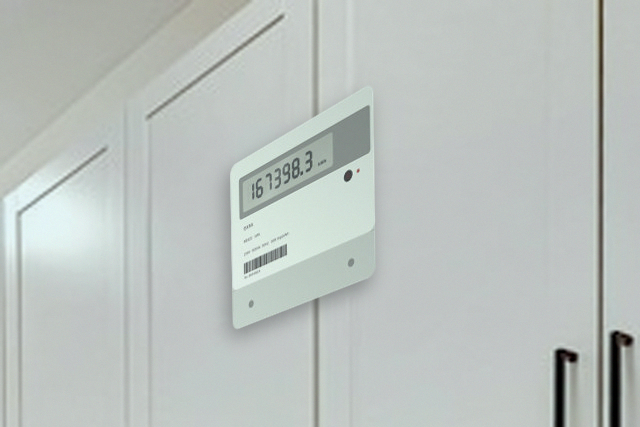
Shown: kWh 167398.3
